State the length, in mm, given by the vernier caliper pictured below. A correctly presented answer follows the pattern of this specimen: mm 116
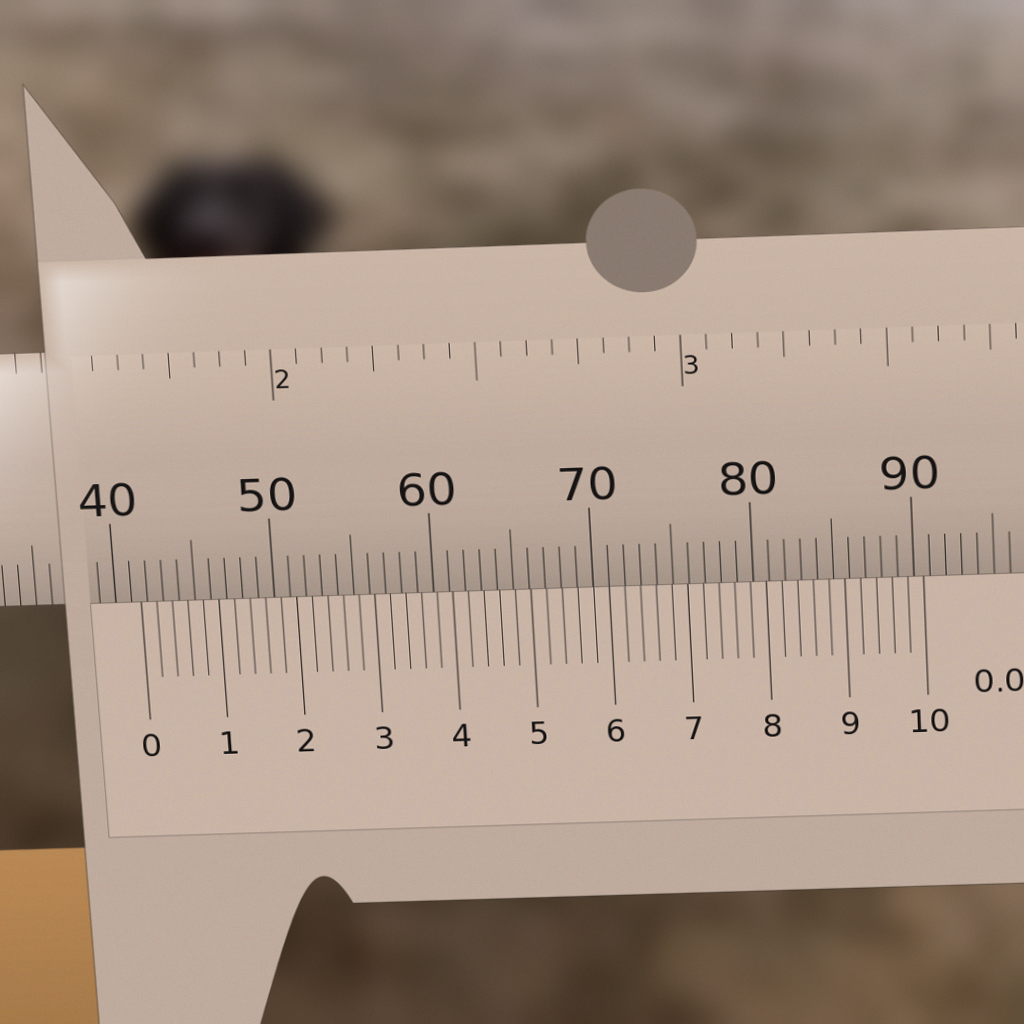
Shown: mm 41.6
